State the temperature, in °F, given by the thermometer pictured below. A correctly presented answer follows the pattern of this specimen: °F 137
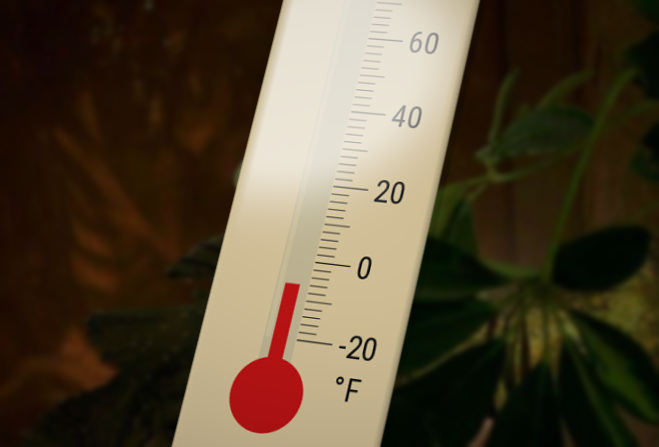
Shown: °F -6
